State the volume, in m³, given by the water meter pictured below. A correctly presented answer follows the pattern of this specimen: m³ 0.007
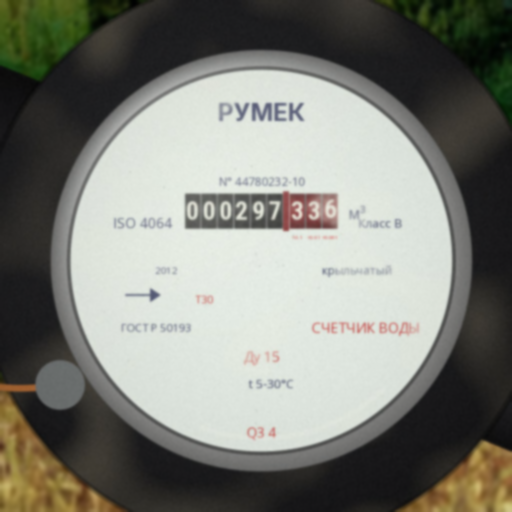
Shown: m³ 297.336
